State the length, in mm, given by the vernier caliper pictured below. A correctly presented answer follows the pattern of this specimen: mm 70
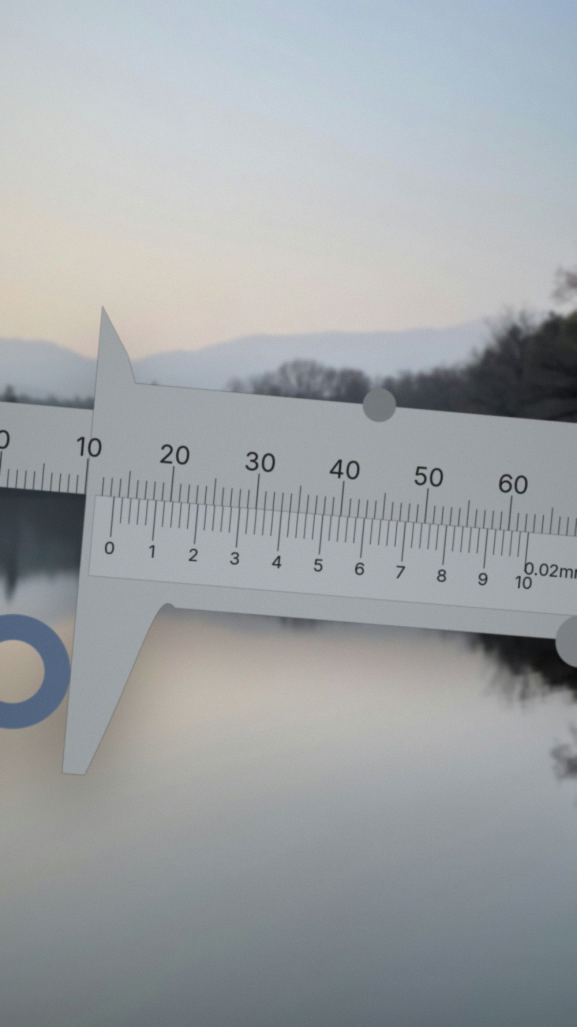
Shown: mm 13.4
